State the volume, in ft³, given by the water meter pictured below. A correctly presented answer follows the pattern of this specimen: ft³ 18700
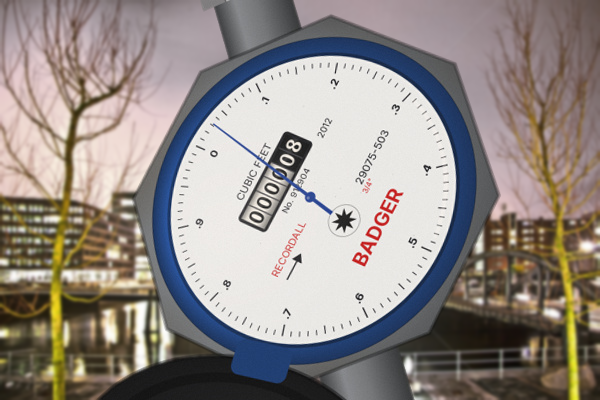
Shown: ft³ 8.03
